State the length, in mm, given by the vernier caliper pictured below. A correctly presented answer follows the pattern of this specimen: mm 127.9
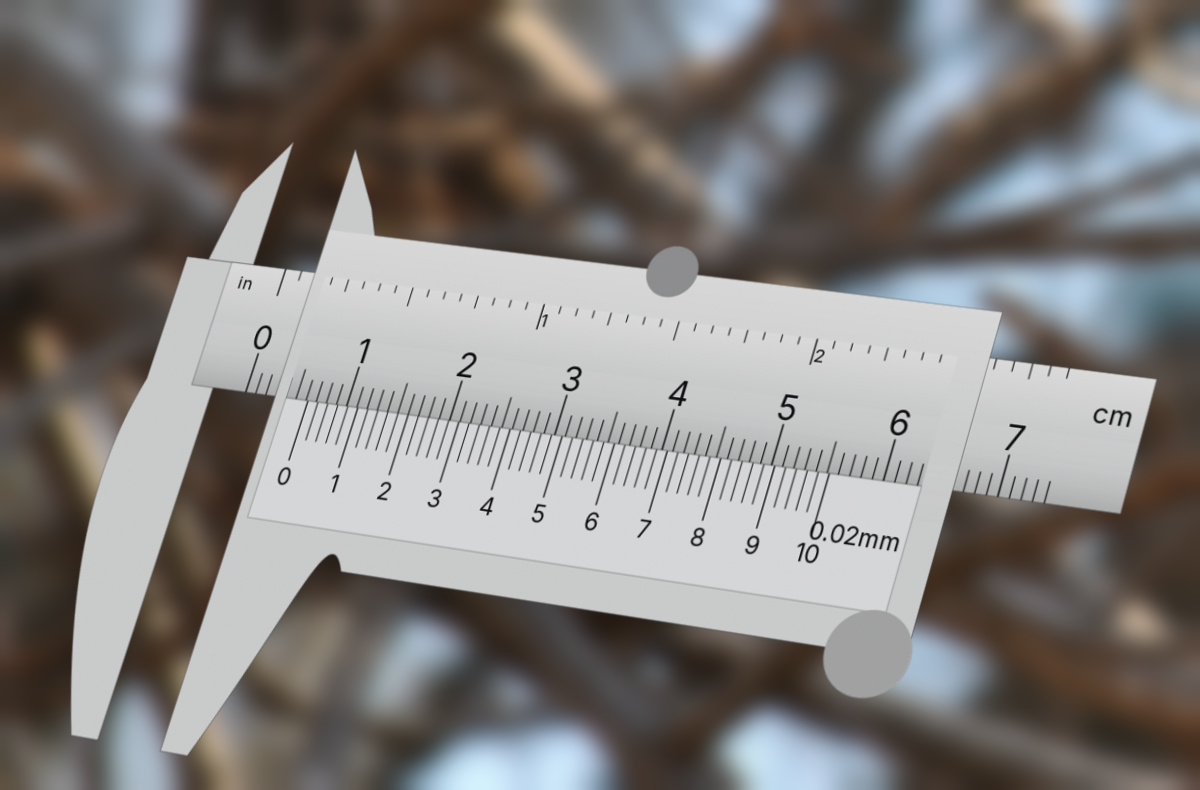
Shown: mm 6.2
